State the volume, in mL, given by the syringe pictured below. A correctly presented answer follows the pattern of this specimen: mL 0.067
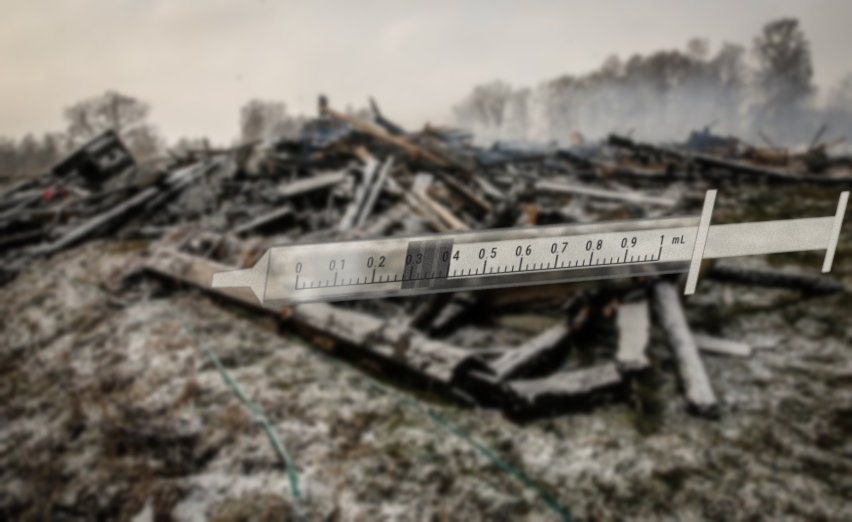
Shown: mL 0.28
